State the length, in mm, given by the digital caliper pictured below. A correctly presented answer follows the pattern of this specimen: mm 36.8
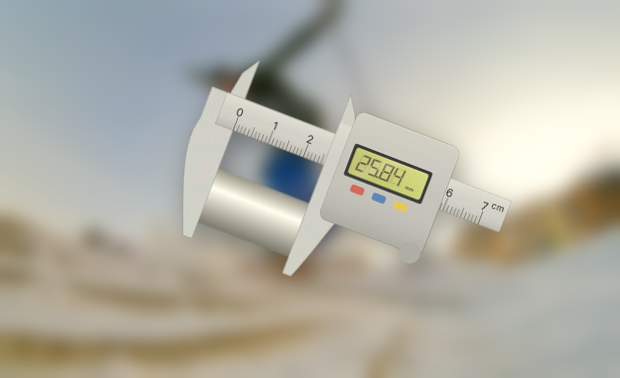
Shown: mm 25.84
